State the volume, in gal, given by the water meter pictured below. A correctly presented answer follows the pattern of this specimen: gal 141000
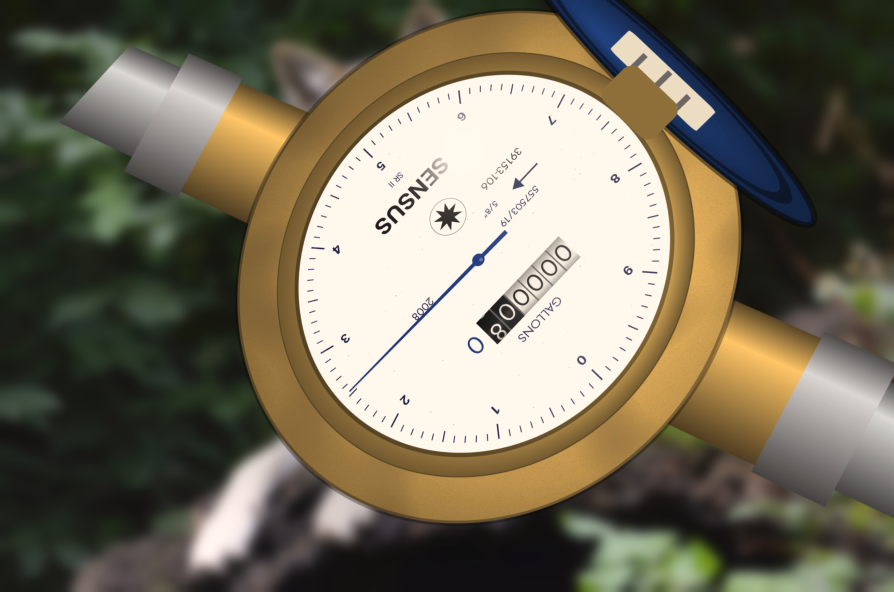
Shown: gal 82.5
